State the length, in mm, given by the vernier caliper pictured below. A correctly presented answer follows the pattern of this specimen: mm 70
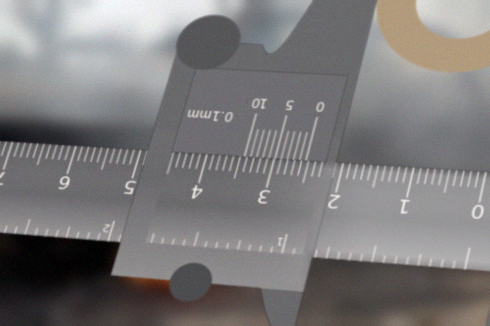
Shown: mm 25.4
